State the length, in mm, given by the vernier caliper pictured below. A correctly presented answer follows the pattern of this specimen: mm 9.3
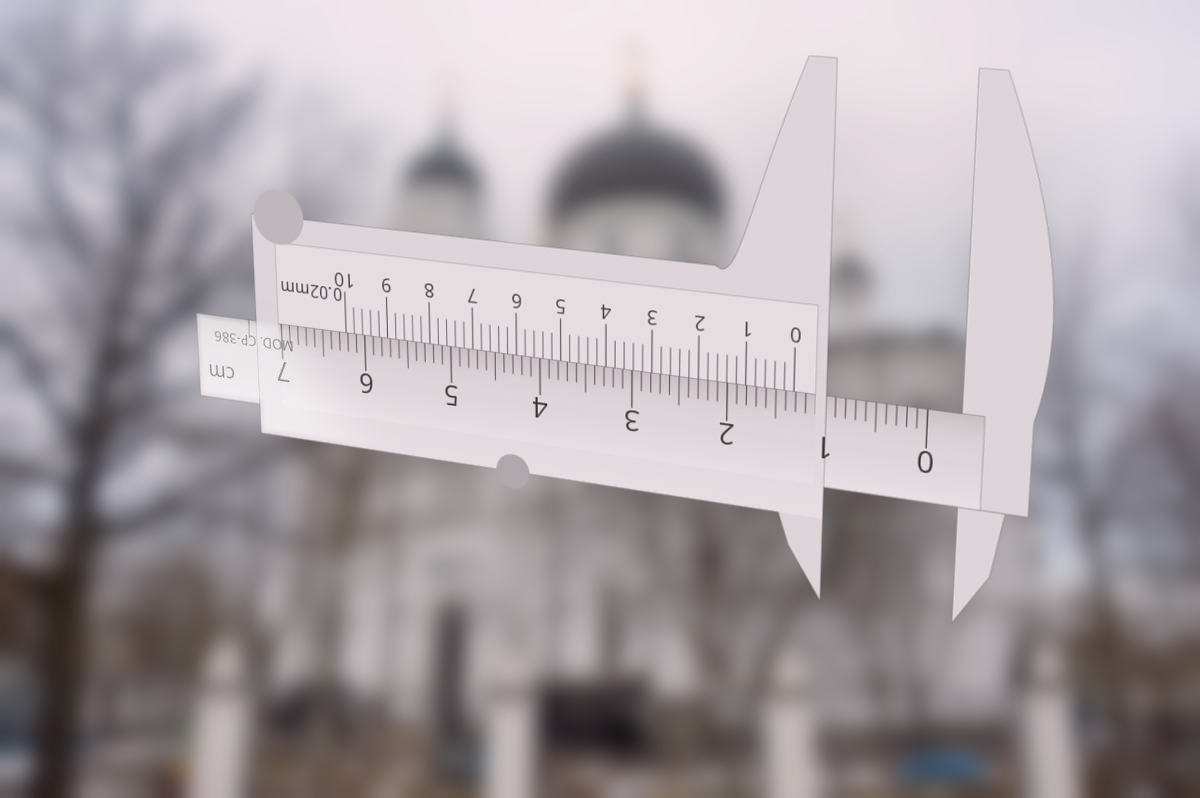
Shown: mm 13.2
